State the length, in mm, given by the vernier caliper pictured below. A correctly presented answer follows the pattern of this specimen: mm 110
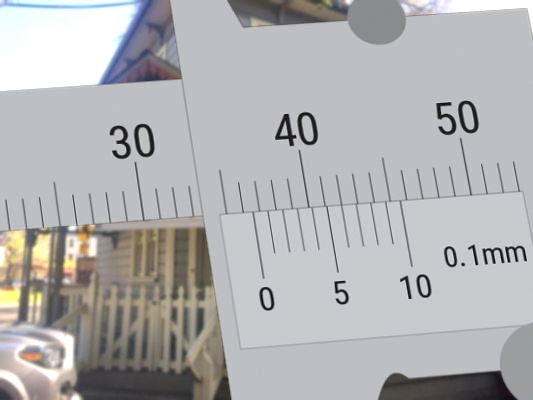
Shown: mm 36.6
